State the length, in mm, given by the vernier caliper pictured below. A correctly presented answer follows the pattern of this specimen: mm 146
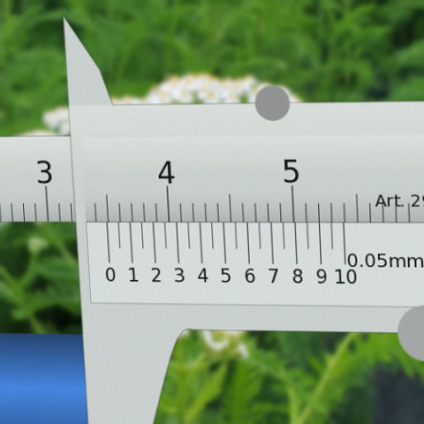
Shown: mm 34.9
